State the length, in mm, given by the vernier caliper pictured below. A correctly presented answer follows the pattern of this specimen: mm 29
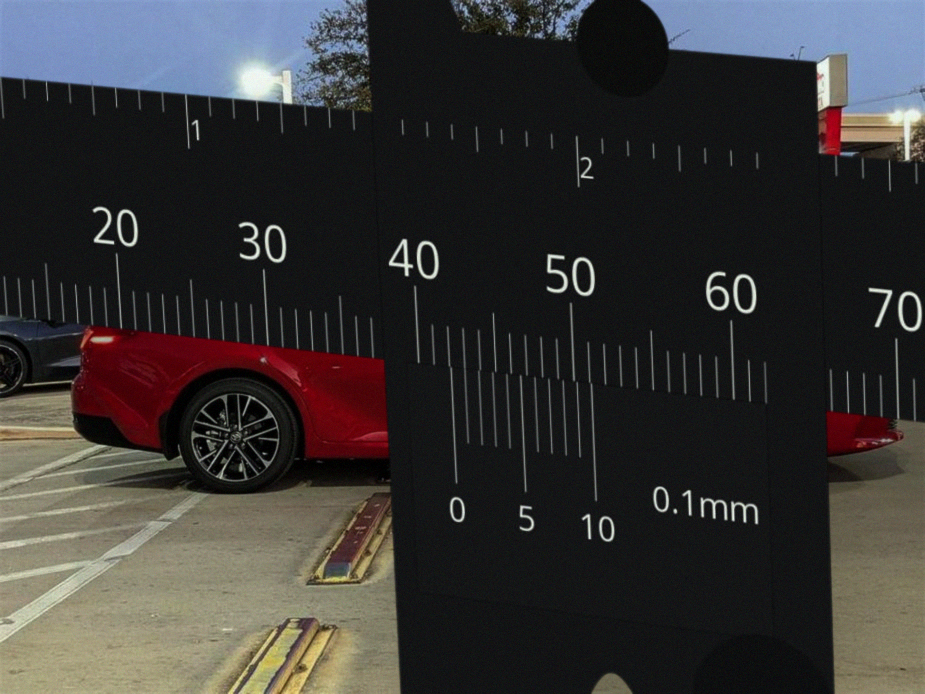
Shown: mm 42.1
